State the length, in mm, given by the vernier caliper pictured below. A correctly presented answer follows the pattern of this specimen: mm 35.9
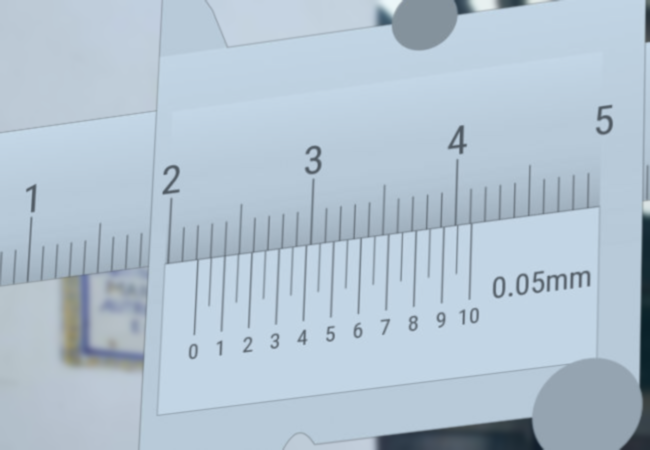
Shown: mm 22.1
